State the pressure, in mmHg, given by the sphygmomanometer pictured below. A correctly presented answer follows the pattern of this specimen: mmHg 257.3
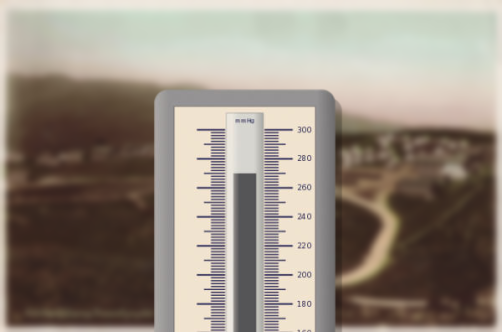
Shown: mmHg 270
